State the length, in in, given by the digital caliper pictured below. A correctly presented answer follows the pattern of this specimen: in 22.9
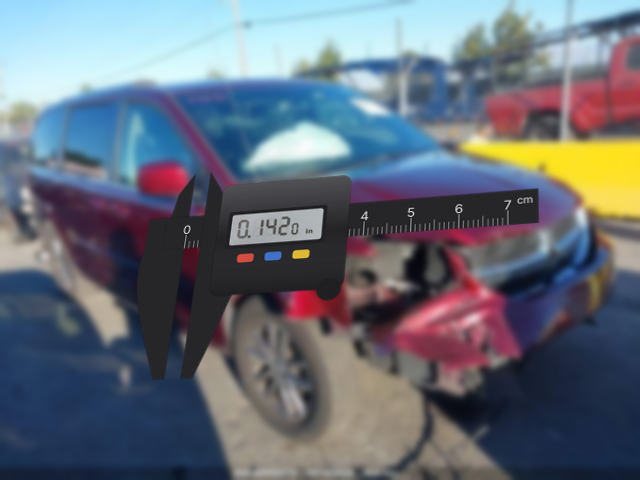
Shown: in 0.1420
